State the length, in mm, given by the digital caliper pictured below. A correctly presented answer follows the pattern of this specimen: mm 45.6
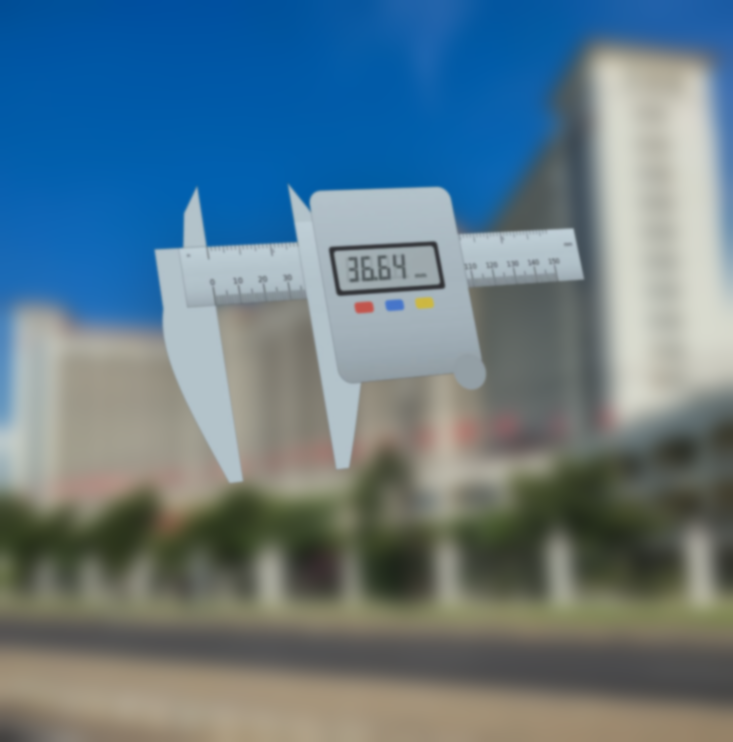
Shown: mm 36.64
